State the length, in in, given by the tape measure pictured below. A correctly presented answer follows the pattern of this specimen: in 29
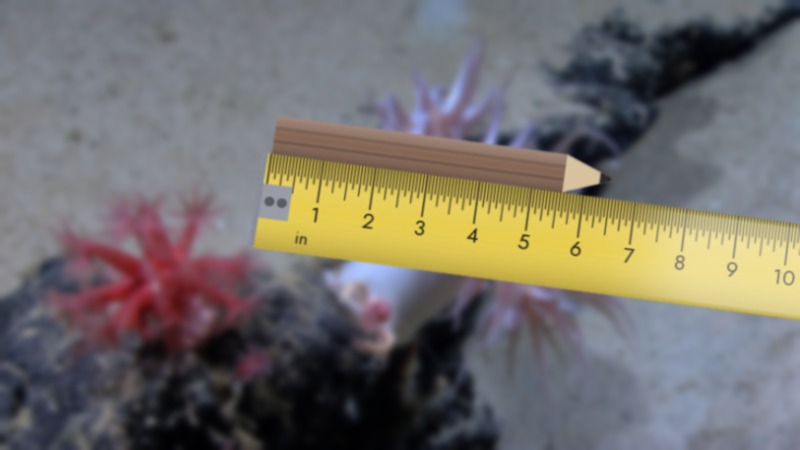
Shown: in 6.5
